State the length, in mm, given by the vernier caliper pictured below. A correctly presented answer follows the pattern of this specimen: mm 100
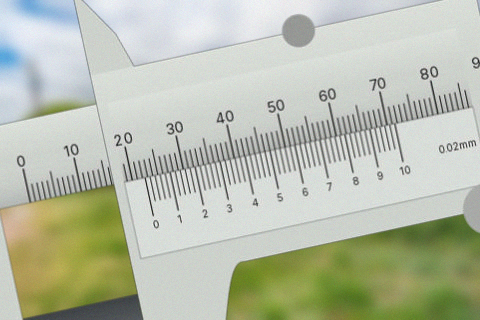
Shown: mm 22.5
